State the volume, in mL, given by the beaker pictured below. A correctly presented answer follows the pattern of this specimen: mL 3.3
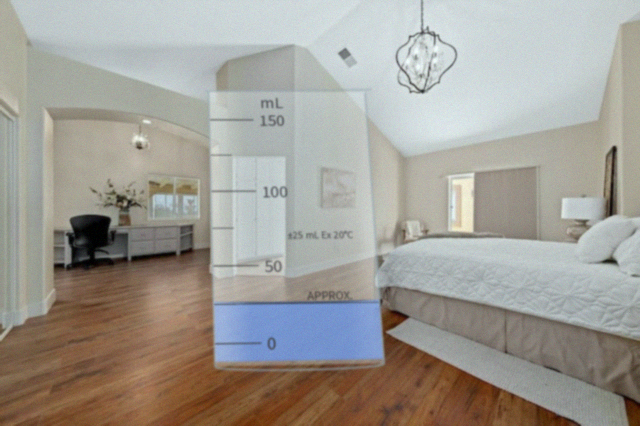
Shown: mL 25
